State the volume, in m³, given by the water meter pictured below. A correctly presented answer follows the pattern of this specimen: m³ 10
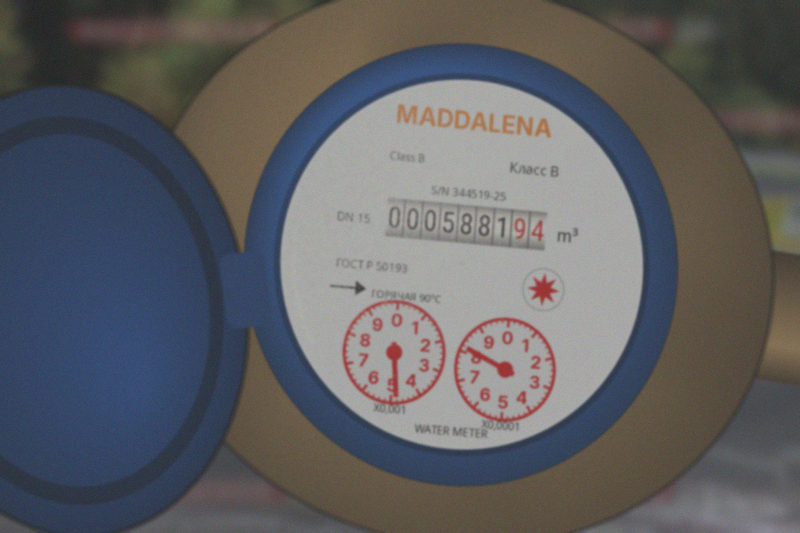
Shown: m³ 5881.9448
